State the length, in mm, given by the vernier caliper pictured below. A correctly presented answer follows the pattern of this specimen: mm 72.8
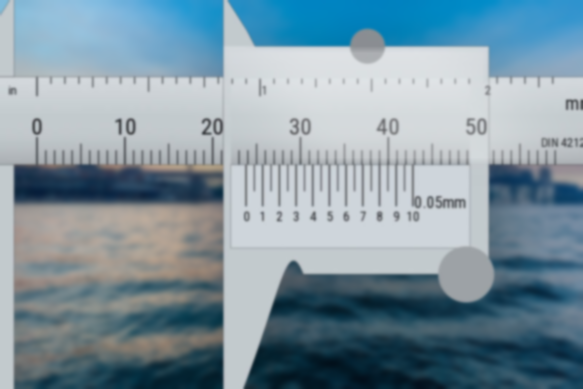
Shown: mm 23.8
